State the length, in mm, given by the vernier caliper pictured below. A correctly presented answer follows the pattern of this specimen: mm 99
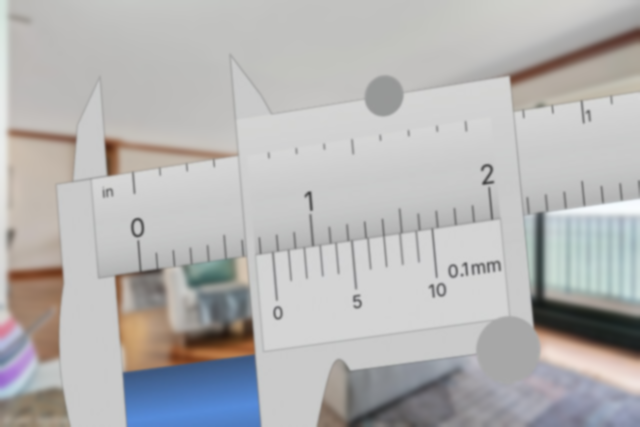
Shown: mm 7.7
